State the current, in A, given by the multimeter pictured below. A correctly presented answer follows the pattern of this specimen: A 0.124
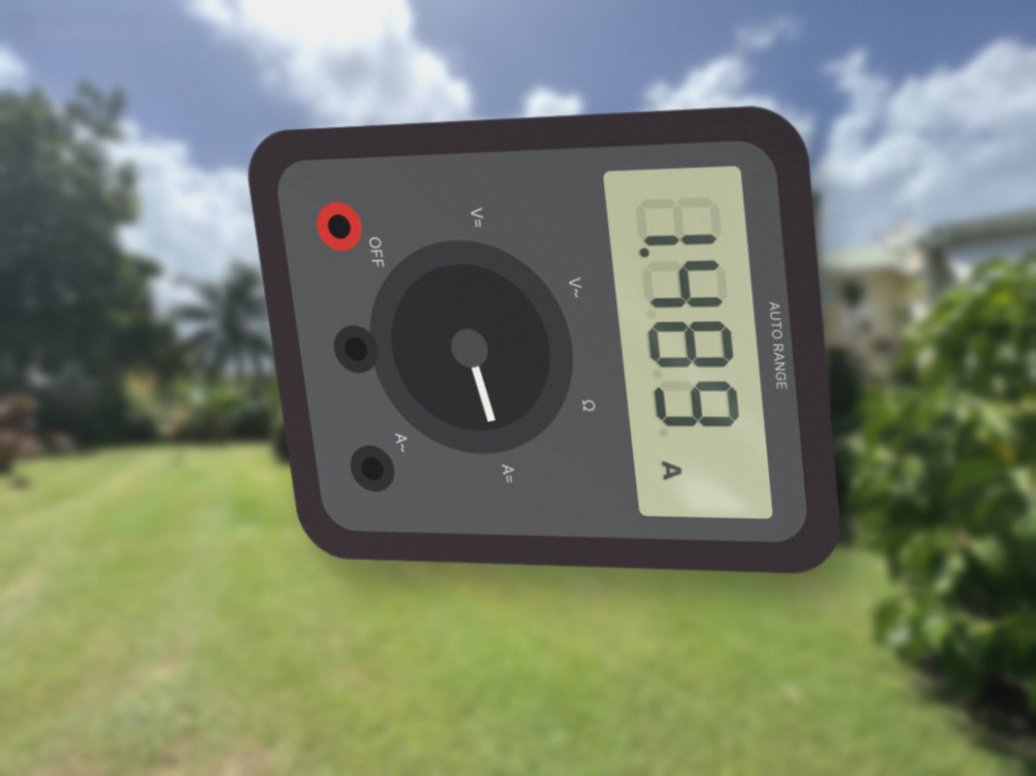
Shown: A 1.489
